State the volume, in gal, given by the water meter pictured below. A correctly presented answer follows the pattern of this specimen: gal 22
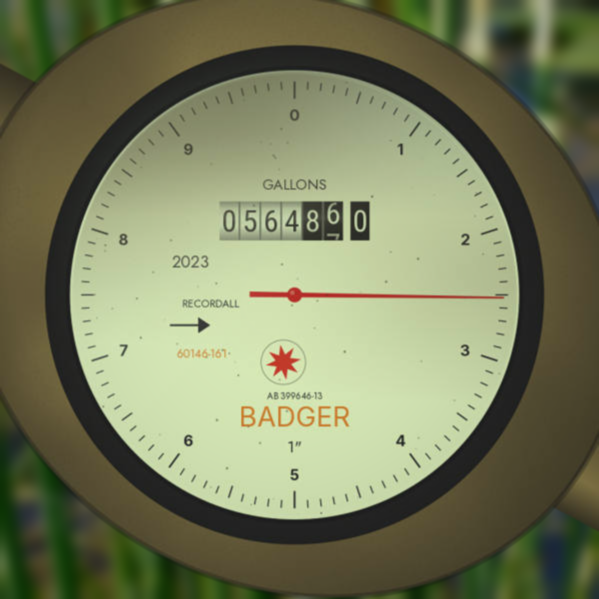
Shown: gal 564862.5
